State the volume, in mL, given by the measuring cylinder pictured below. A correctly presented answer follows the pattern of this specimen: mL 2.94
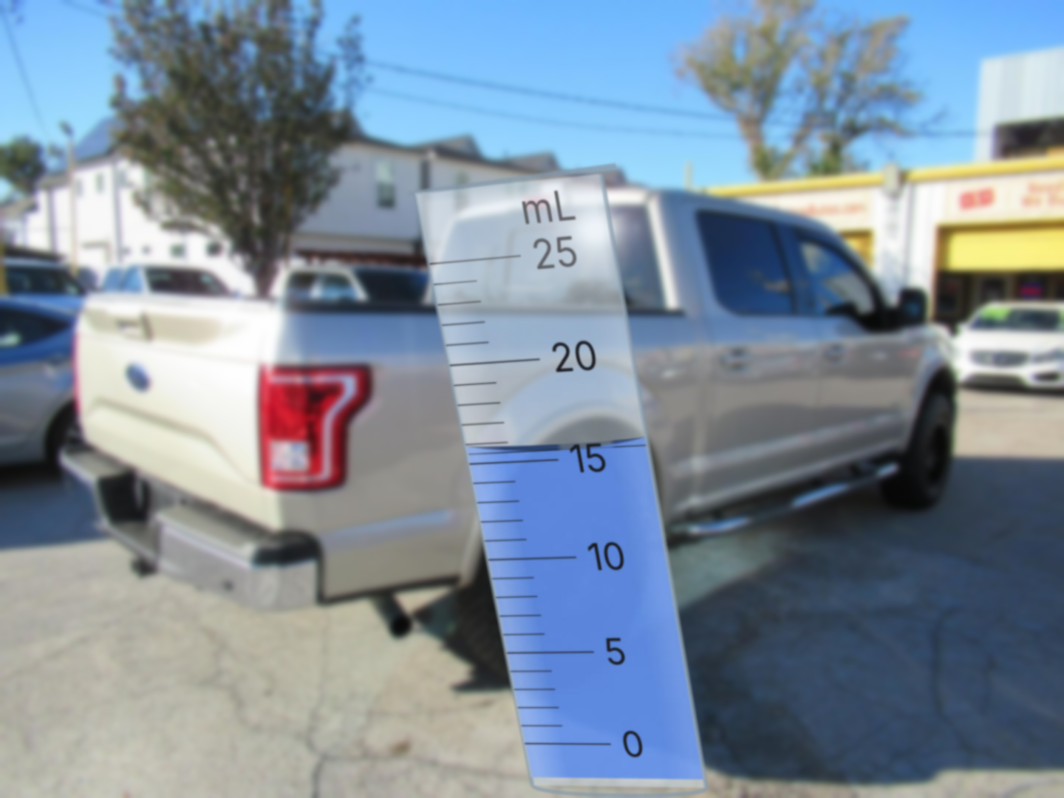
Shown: mL 15.5
